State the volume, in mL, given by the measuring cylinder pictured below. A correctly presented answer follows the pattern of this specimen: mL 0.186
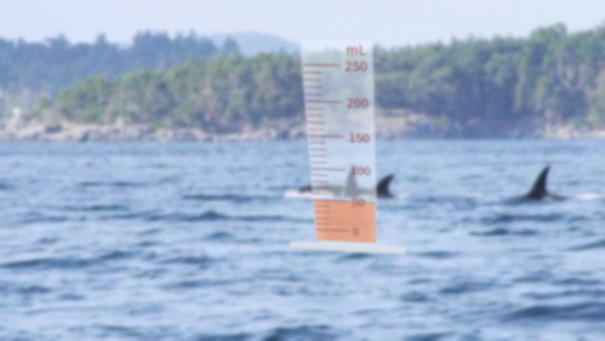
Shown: mL 50
